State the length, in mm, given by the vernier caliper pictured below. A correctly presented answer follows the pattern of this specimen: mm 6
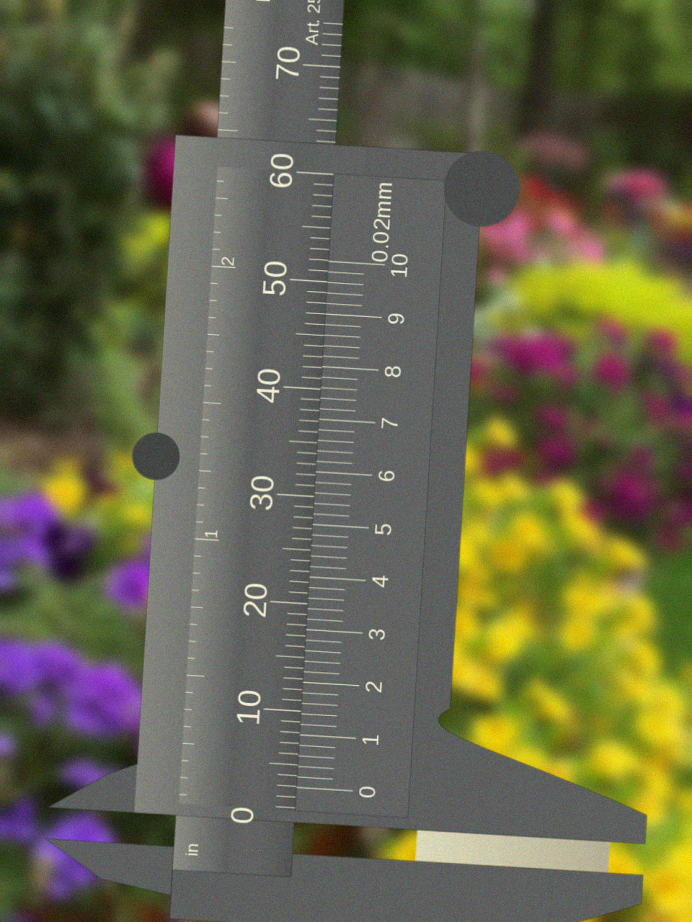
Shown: mm 2.9
